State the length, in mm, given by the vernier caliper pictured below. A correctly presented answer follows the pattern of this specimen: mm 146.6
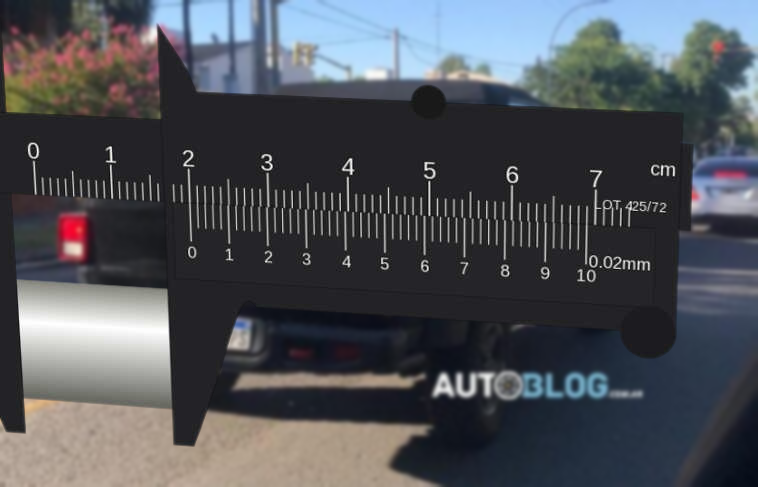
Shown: mm 20.0
